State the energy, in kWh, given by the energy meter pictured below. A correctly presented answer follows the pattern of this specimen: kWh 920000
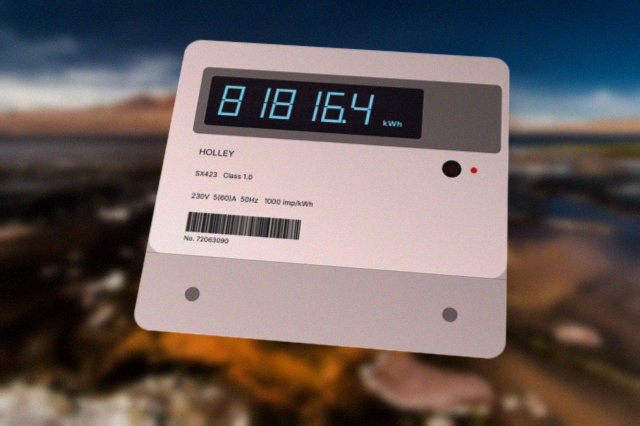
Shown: kWh 81816.4
